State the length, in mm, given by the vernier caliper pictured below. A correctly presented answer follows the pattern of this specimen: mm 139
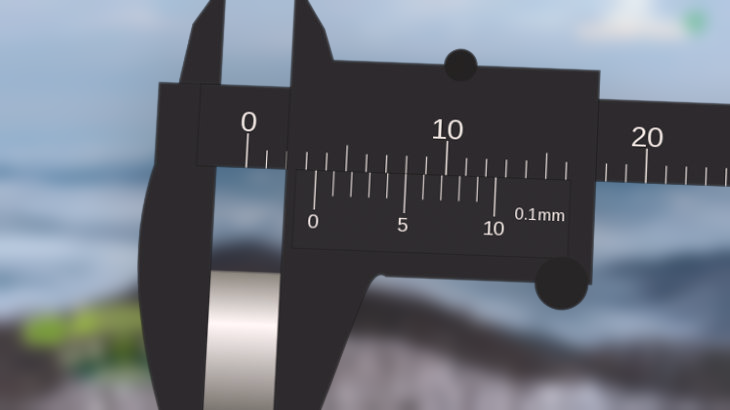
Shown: mm 3.5
